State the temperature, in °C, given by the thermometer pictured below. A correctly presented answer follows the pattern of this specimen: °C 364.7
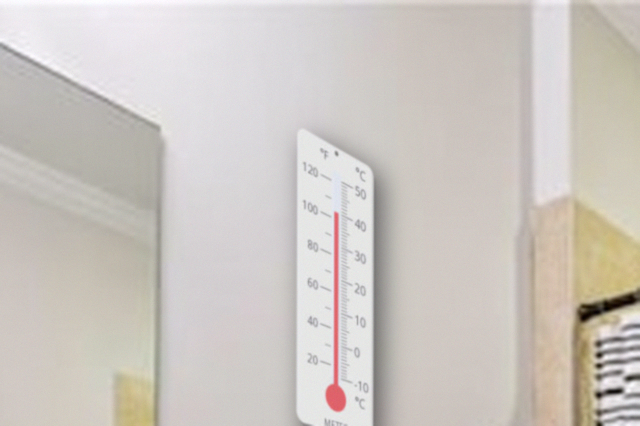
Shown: °C 40
